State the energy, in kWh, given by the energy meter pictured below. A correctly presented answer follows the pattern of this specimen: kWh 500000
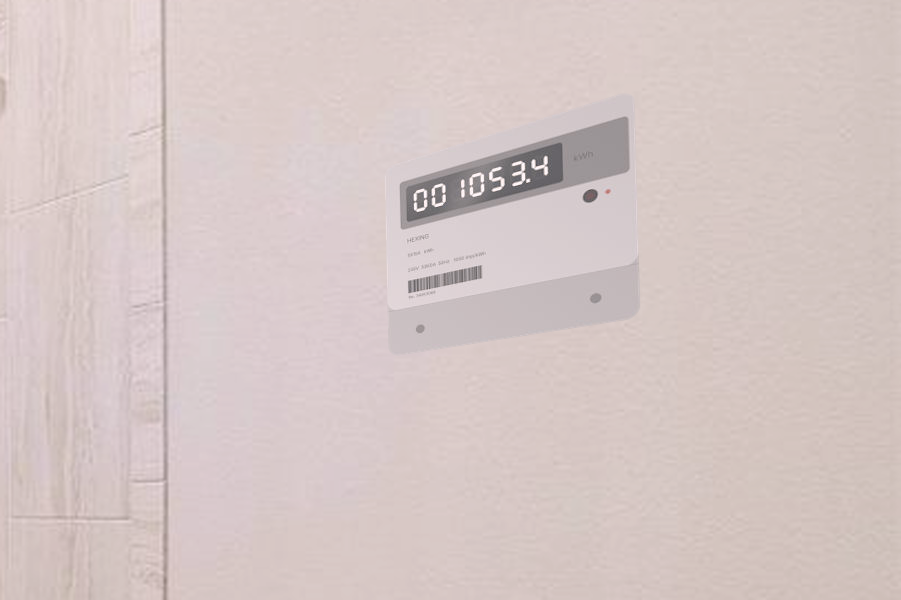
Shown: kWh 1053.4
